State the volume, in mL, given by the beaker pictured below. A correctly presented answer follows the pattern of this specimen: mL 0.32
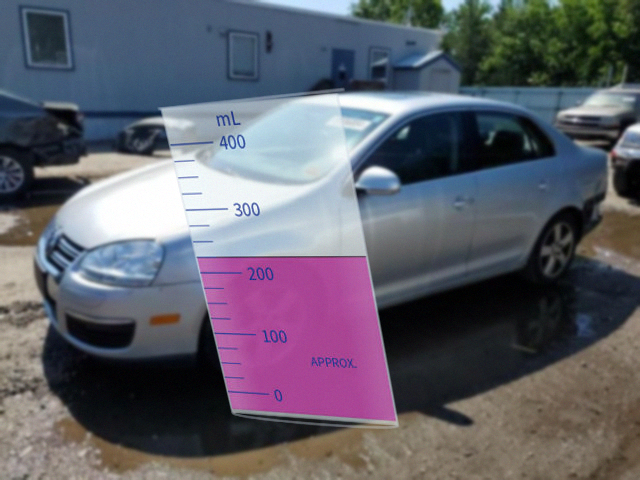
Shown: mL 225
